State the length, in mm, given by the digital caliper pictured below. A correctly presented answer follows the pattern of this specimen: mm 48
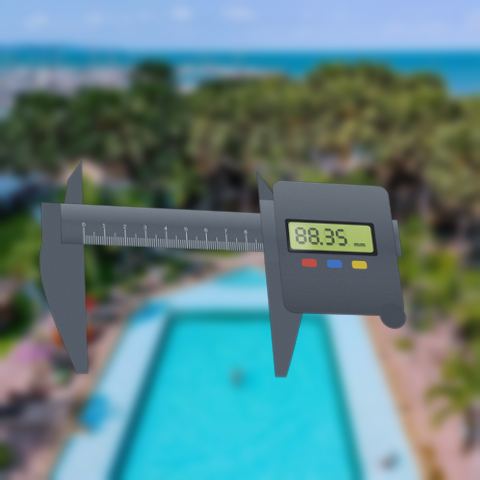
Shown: mm 88.35
